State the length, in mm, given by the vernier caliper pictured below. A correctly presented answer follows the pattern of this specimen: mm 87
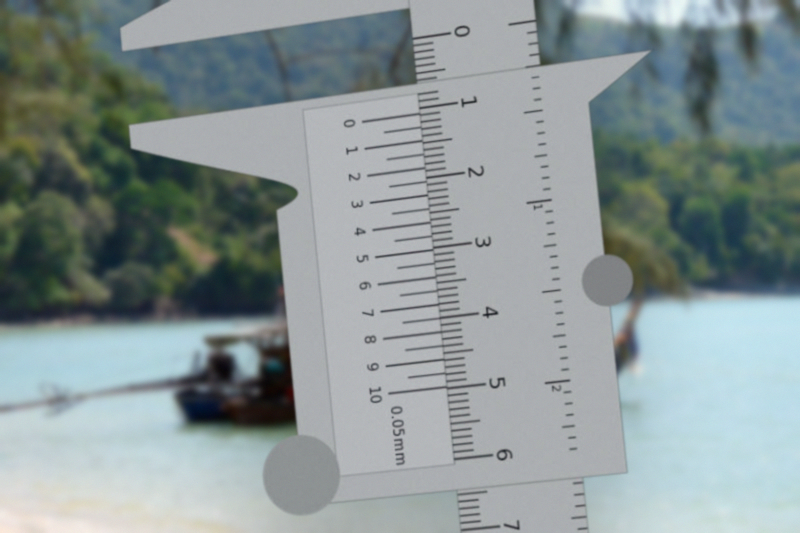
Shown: mm 10.8
